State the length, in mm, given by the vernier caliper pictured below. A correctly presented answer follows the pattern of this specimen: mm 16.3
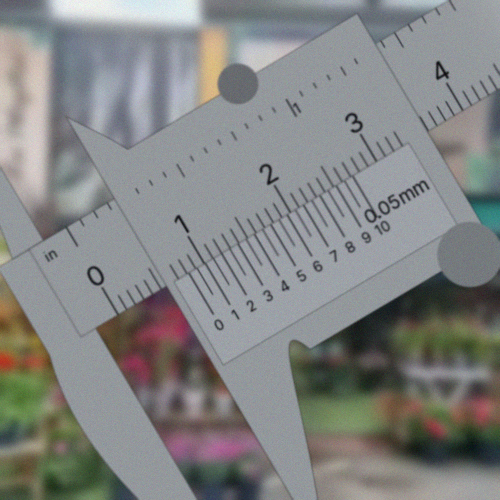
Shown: mm 8.2
